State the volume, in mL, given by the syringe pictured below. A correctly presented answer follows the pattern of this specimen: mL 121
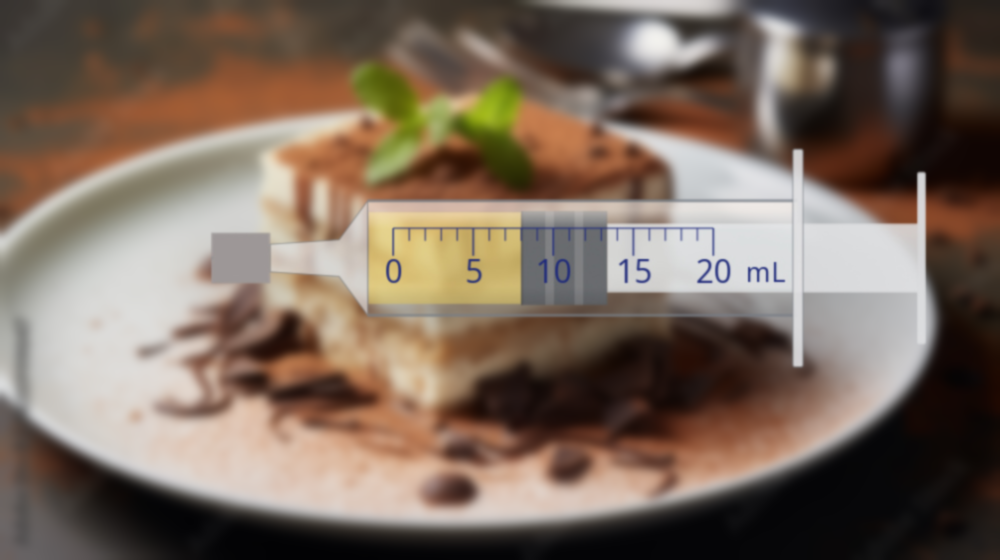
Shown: mL 8
